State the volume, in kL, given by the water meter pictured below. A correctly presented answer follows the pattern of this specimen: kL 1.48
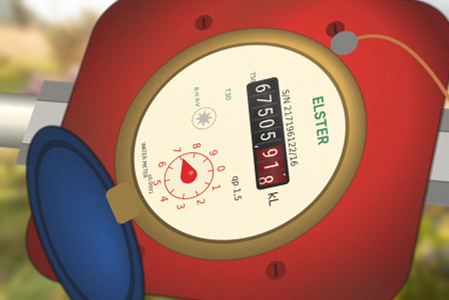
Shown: kL 67505.9177
